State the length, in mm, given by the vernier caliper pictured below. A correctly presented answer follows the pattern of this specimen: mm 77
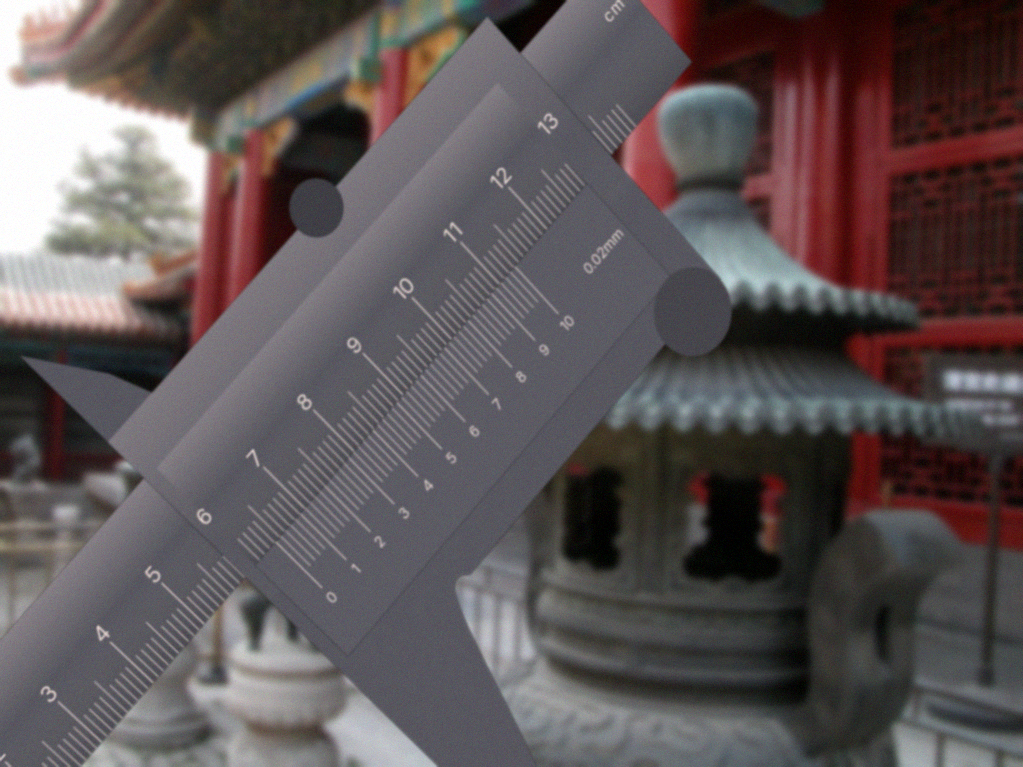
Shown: mm 64.2
